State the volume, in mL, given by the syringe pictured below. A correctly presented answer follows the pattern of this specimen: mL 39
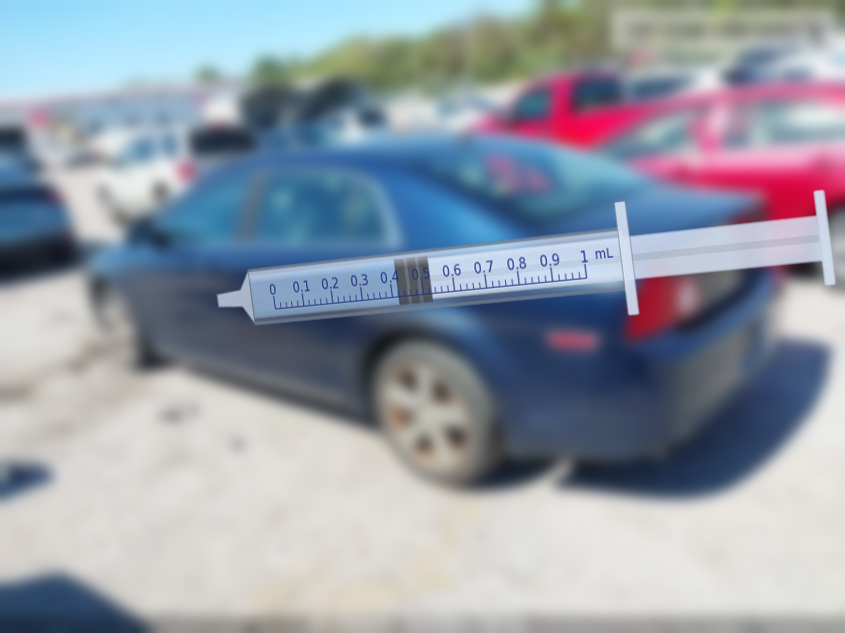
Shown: mL 0.42
